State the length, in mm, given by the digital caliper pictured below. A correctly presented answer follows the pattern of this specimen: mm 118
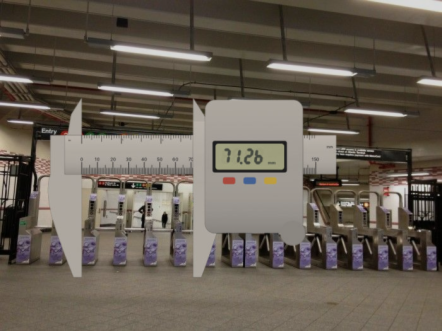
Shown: mm 71.26
